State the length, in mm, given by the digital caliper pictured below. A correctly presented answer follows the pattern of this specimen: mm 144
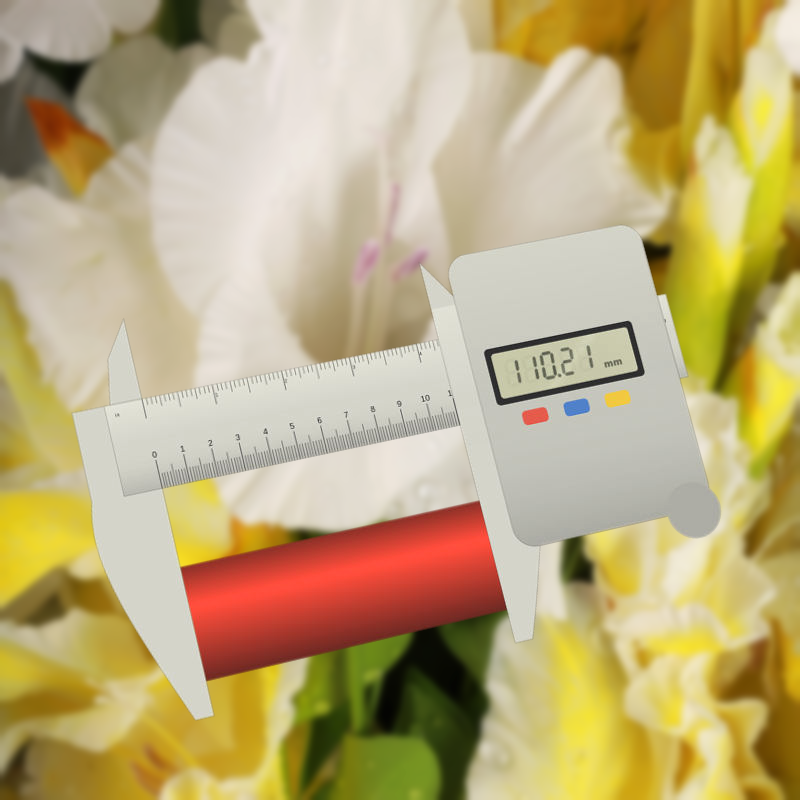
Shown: mm 110.21
